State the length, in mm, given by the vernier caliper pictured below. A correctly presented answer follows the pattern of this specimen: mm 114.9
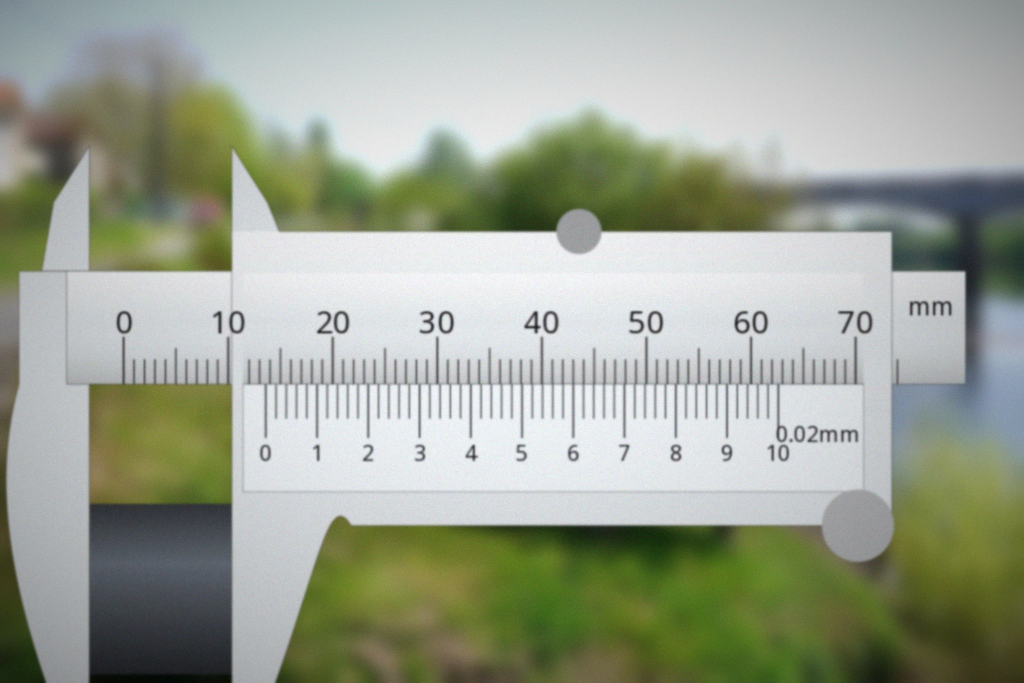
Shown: mm 13.6
